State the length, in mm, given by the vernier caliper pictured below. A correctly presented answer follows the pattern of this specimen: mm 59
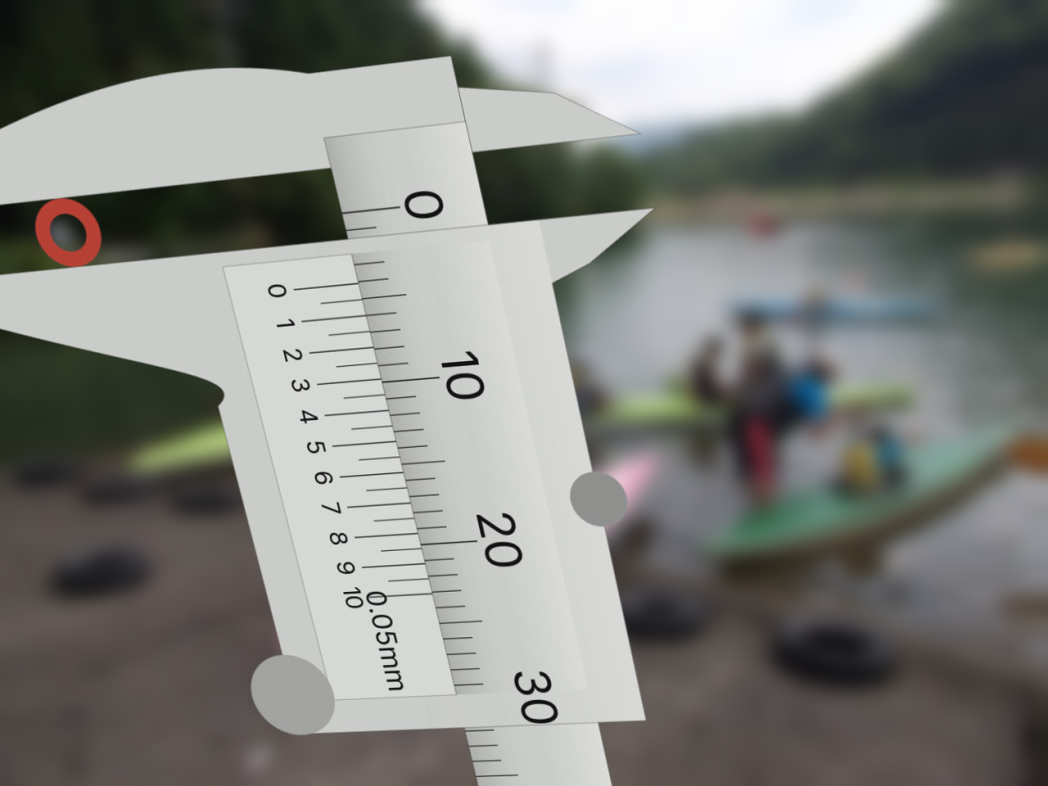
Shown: mm 4.1
